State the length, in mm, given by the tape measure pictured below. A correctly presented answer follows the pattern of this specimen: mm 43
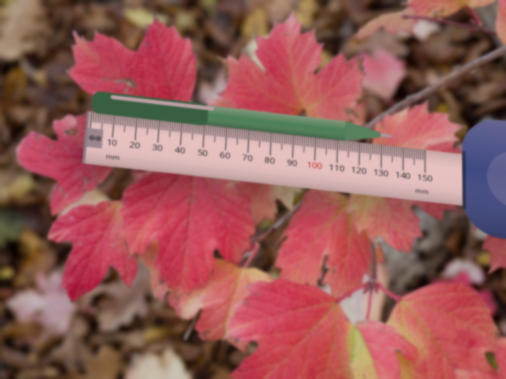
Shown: mm 135
